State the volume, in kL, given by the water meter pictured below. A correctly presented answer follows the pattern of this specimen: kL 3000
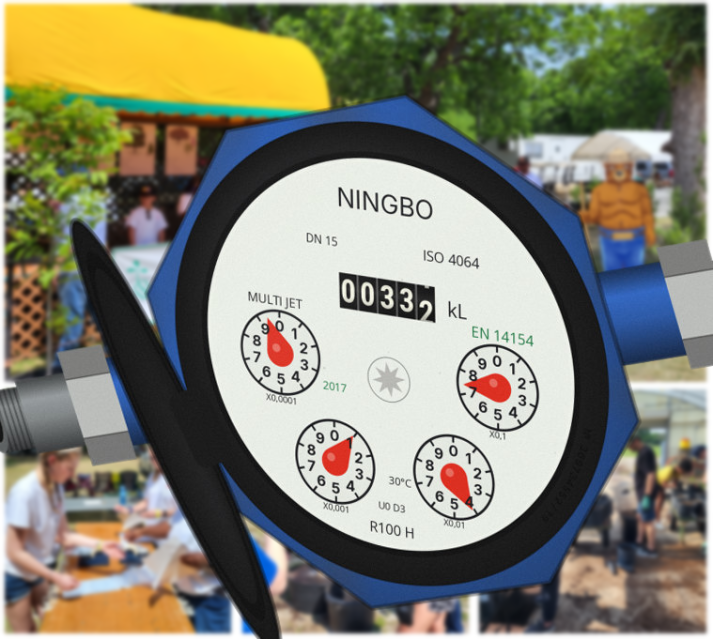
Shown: kL 331.7409
